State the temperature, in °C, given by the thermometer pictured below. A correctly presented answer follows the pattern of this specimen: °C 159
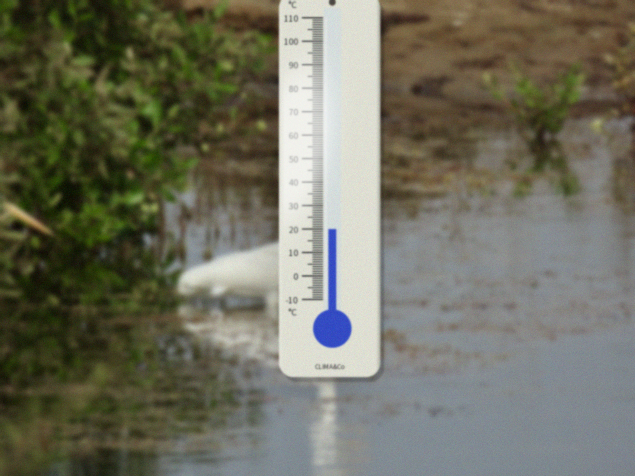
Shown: °C 20
